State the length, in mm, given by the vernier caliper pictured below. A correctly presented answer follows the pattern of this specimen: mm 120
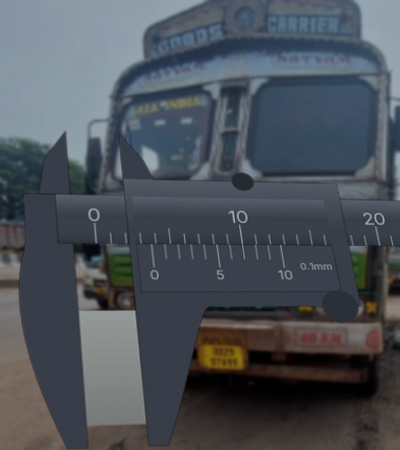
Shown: mm 3.7
